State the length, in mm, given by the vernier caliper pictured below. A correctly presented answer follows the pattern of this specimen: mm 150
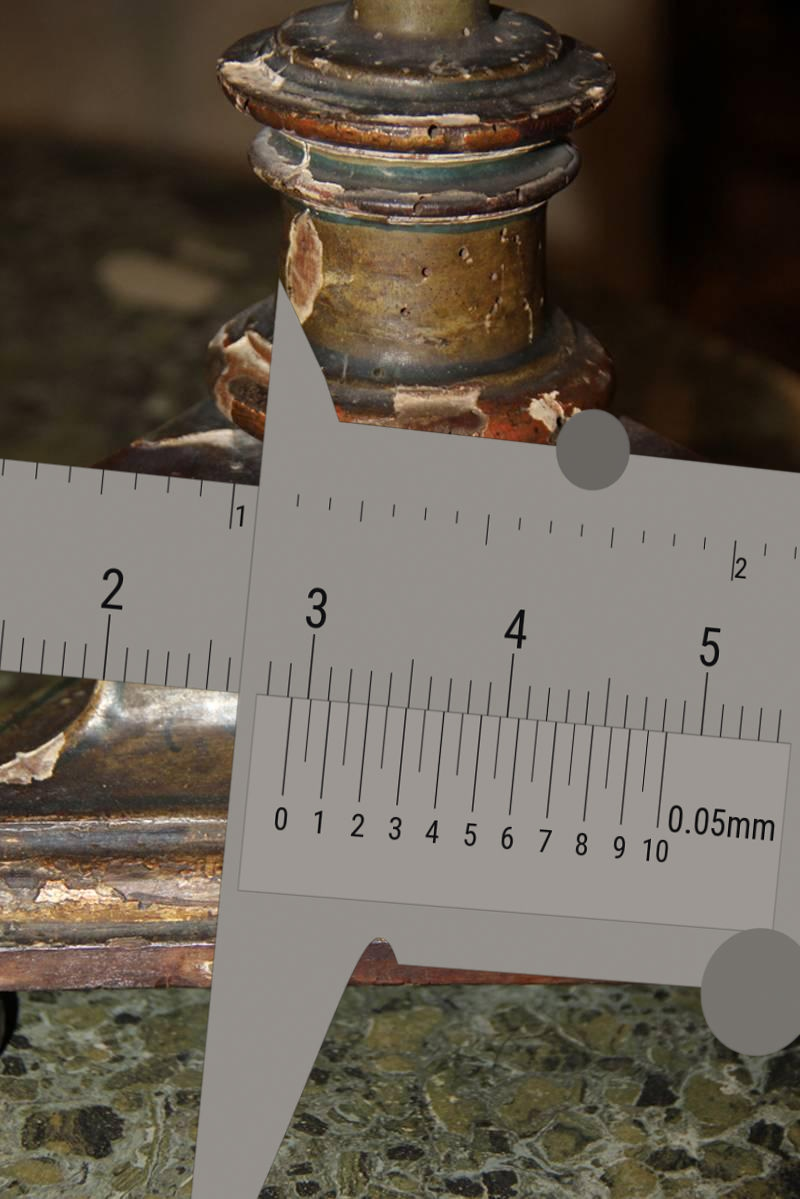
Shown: mm 29.2
